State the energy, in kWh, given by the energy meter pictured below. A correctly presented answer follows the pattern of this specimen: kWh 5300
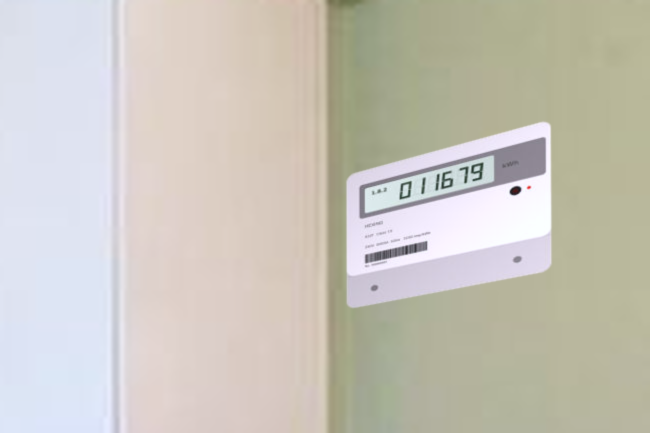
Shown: kWh 11679
